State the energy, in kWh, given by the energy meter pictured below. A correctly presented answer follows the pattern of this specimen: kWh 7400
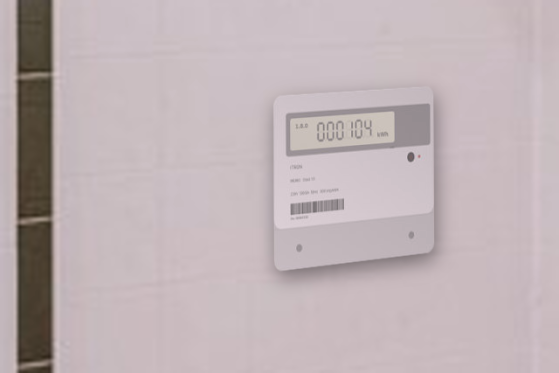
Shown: kWh 104
